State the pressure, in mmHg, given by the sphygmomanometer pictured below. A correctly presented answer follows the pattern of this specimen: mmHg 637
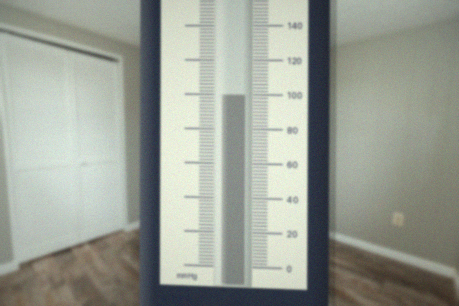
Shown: mmHg 100
